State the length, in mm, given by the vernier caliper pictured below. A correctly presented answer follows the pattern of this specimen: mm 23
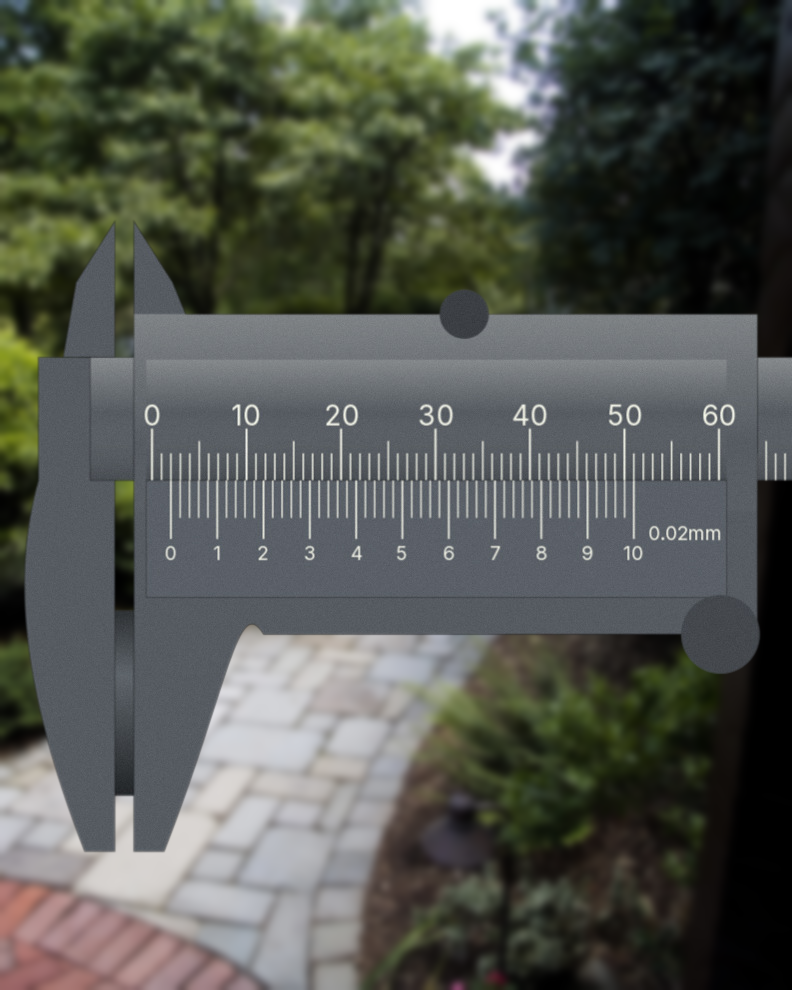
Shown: mm 2.0
